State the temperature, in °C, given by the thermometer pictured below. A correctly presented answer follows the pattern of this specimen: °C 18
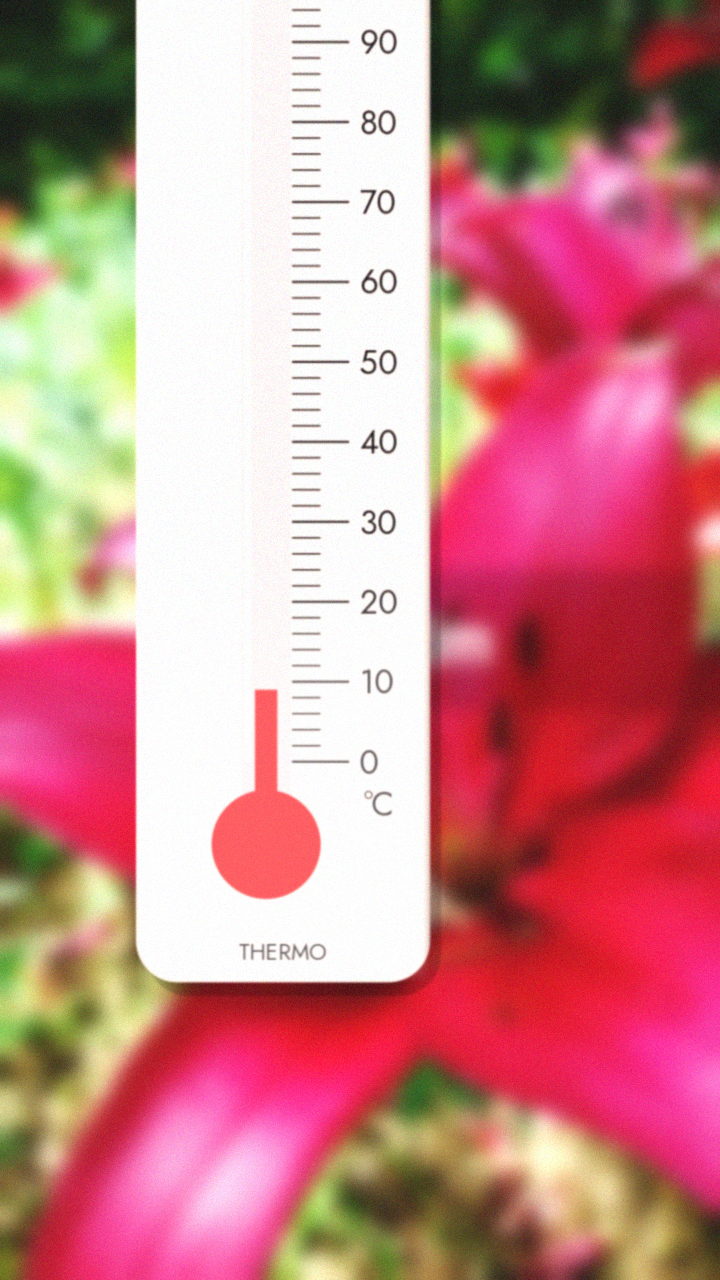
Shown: °C 9
